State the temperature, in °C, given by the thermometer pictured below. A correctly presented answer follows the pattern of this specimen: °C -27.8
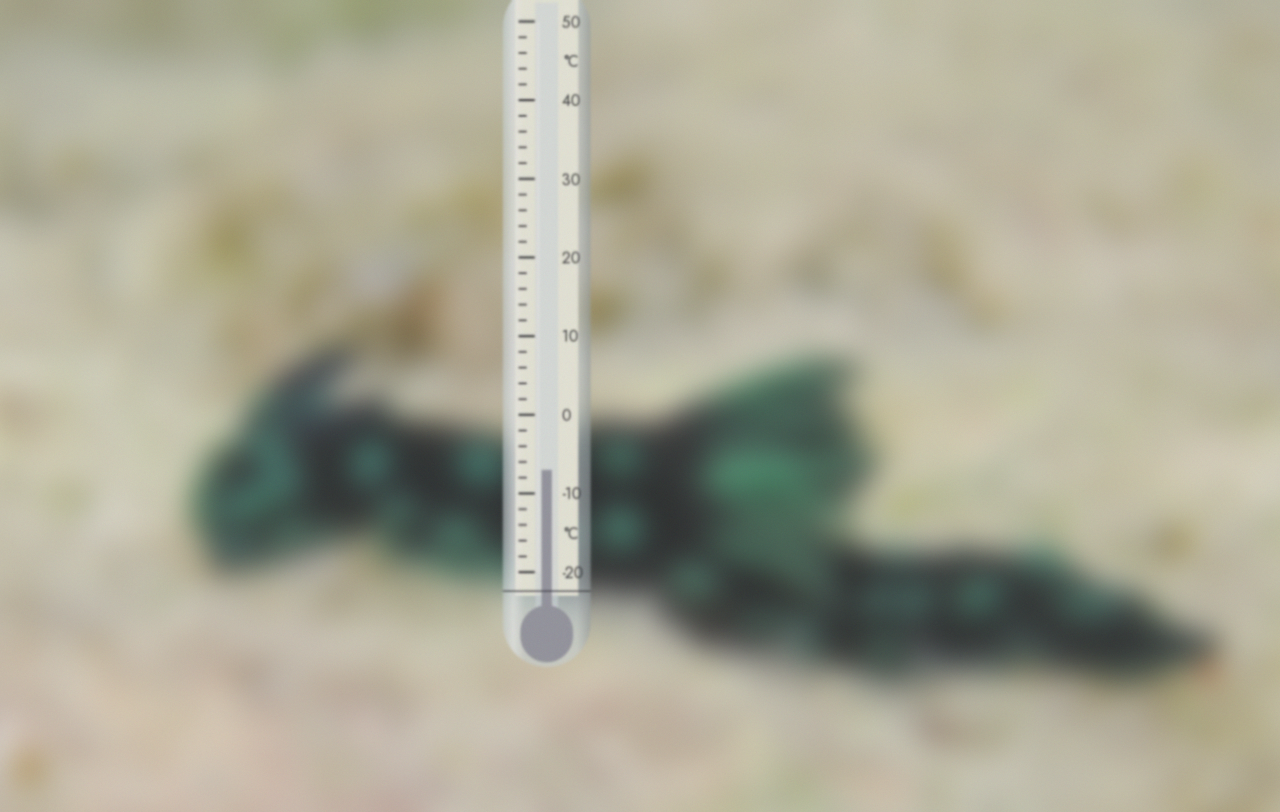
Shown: °C -7
